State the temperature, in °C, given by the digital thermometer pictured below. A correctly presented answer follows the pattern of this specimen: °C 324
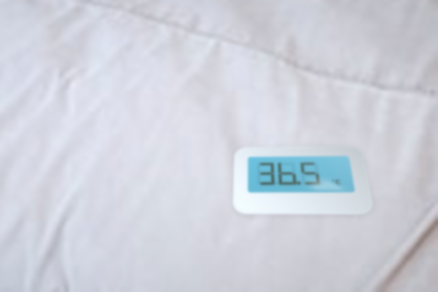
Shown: °C 36.5
